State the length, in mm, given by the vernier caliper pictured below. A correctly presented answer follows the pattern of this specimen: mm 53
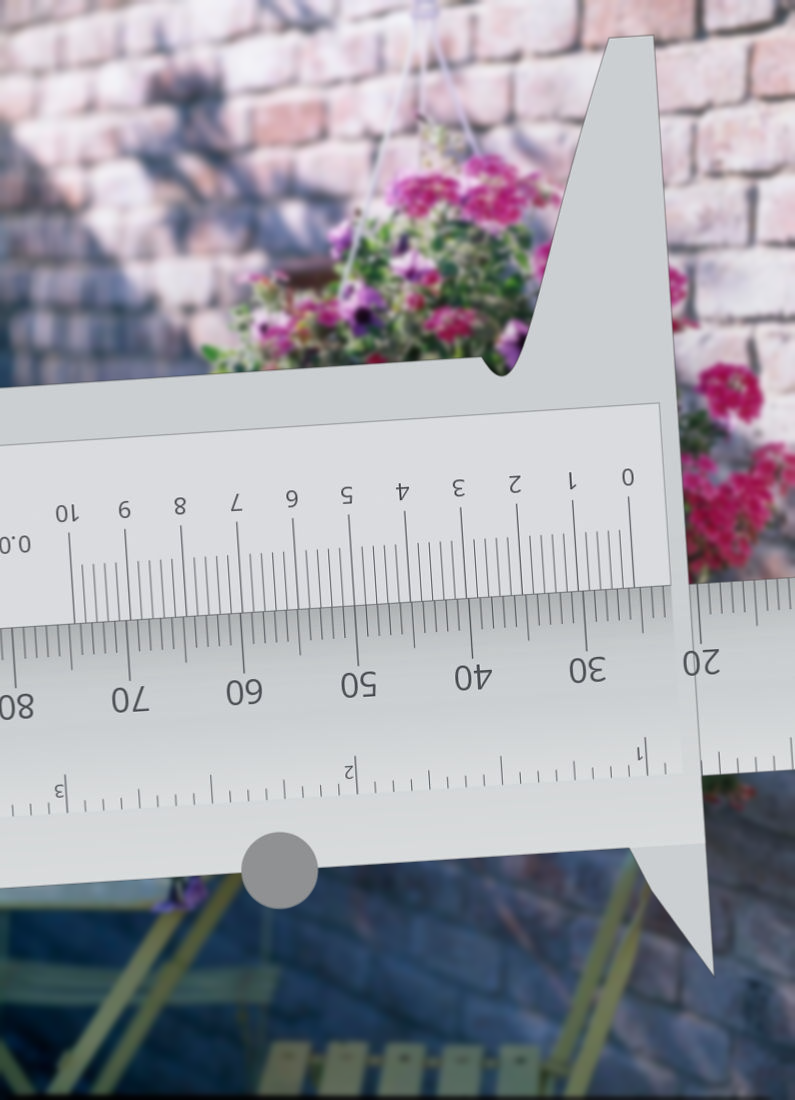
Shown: mm 25.5
